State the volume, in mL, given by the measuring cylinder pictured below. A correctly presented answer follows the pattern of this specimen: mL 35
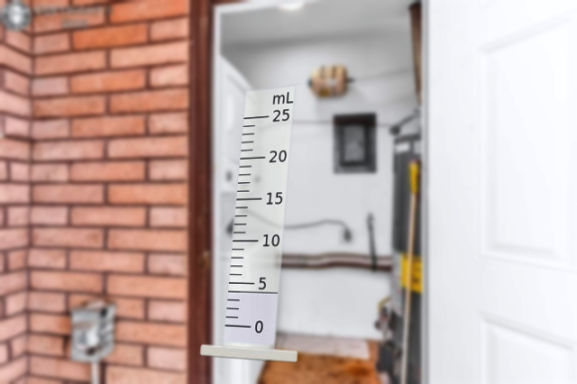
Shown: mL 4
